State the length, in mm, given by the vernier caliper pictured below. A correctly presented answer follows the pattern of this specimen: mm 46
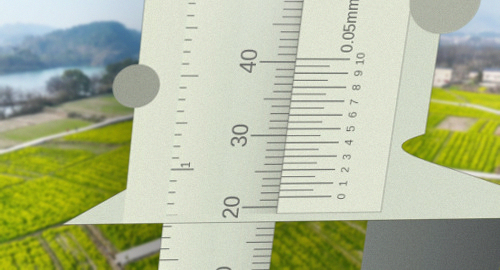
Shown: mm 21.4
